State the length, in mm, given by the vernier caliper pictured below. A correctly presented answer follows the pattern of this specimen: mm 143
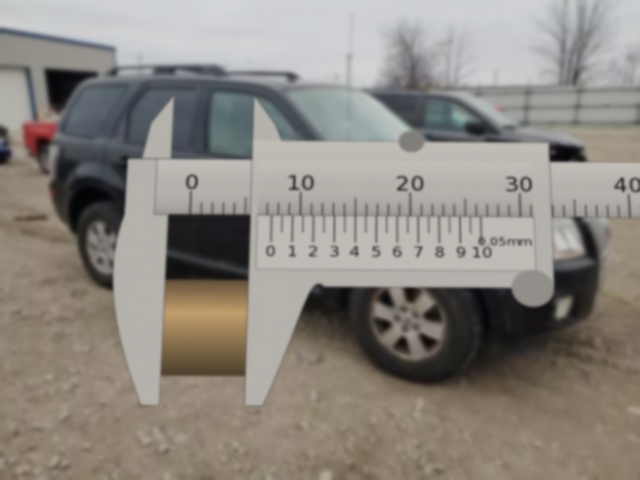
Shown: mm 7.4
